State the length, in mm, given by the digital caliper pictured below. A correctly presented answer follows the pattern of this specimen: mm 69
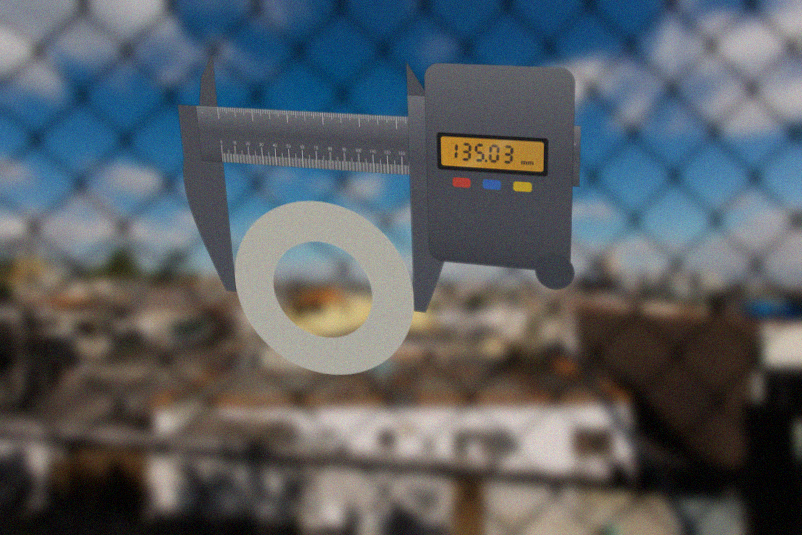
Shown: mm 135.03
